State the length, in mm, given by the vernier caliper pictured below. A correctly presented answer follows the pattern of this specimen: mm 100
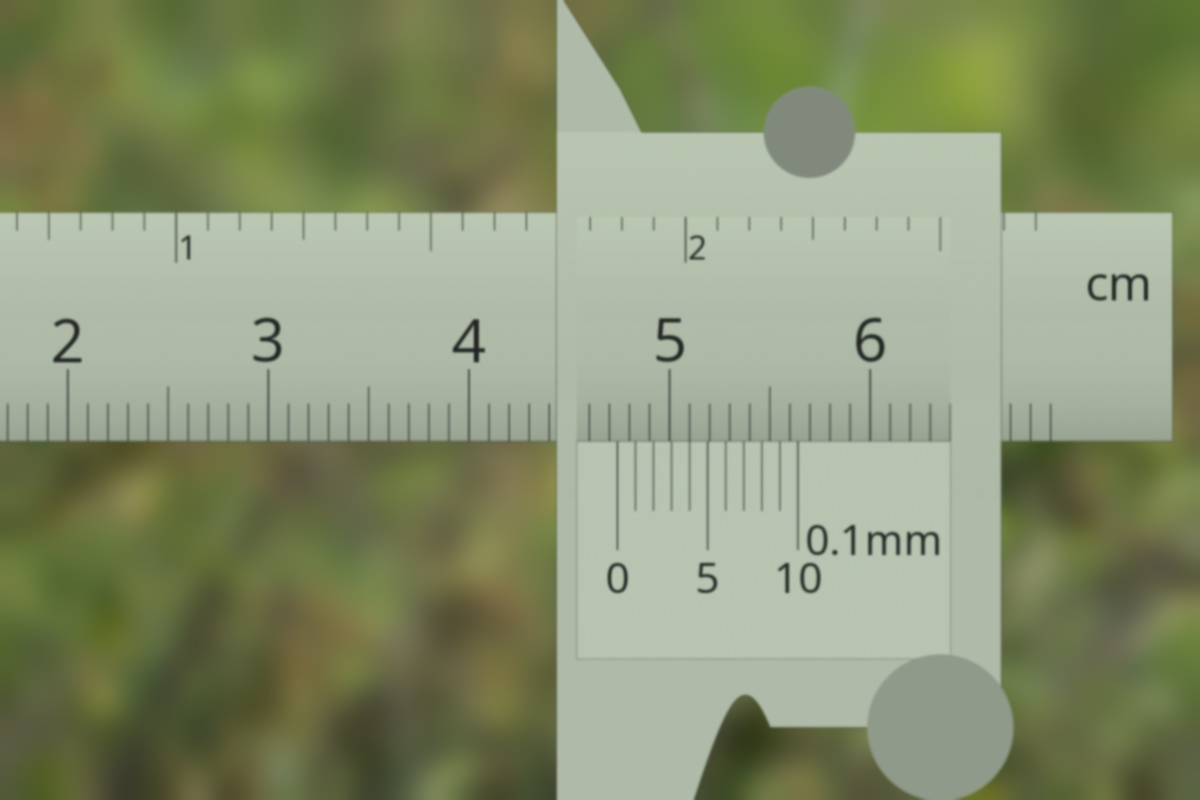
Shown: mm 47.4
